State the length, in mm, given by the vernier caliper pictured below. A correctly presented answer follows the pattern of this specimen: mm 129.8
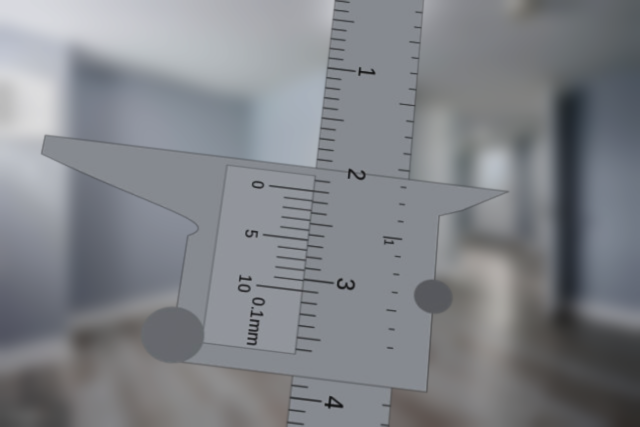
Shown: mm 22.0
